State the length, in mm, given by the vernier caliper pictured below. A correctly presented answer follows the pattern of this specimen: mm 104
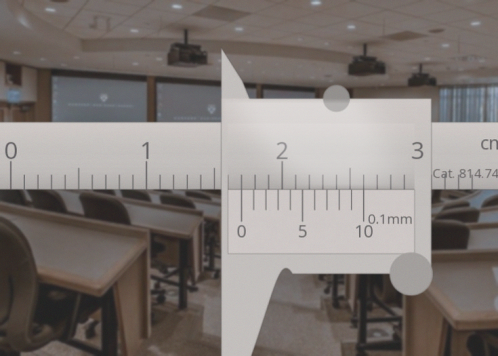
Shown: mm 17.0
